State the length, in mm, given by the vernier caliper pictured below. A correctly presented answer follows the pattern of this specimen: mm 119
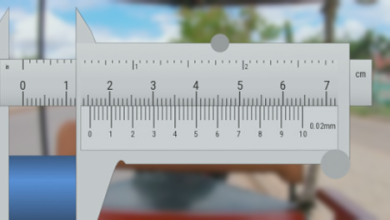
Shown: mm 15.5
